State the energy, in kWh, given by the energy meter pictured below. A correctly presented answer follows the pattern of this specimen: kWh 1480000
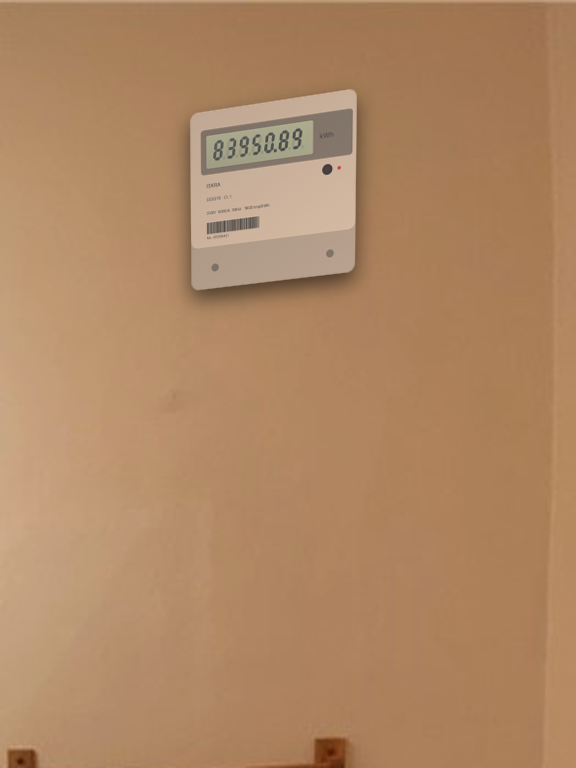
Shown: kWh 83950.89
